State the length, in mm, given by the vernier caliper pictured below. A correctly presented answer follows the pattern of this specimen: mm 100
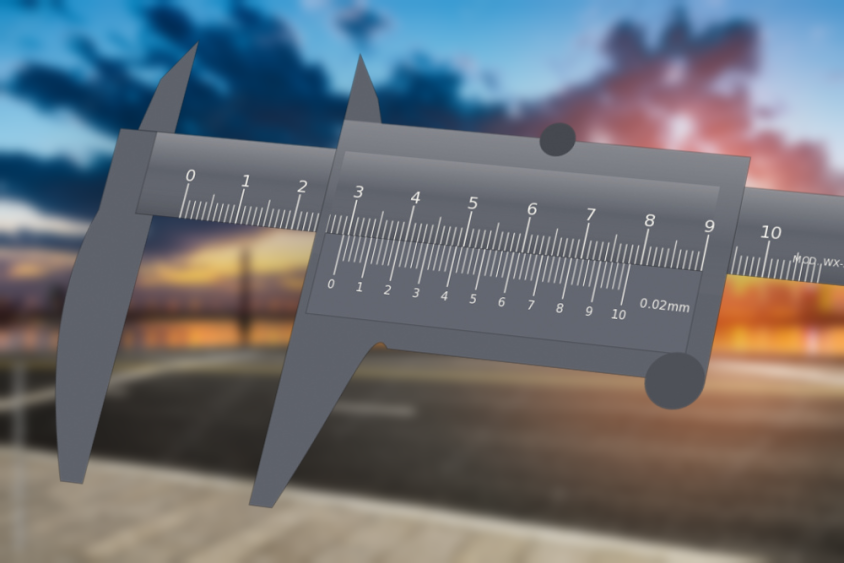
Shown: mm 29.2
